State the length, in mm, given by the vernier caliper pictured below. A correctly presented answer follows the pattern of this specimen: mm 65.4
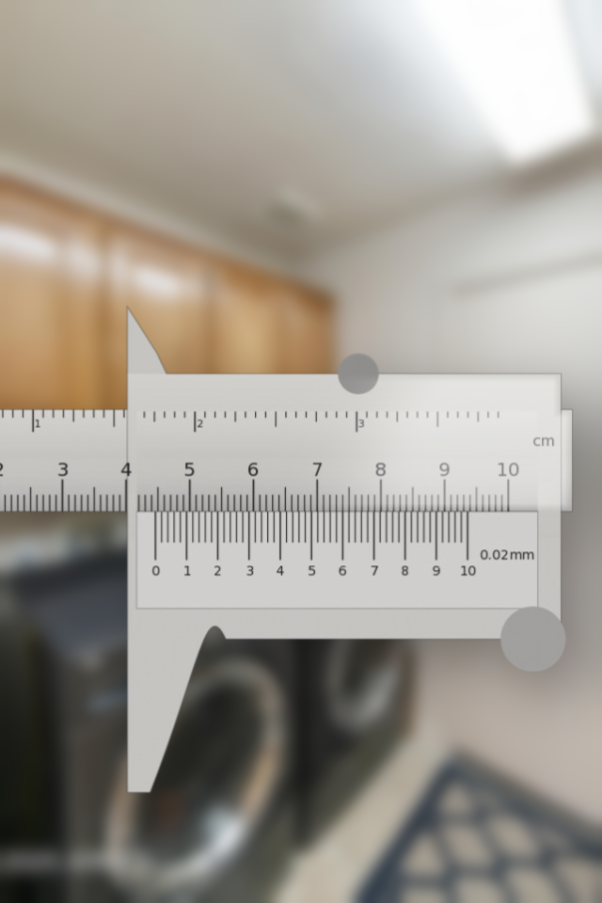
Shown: mm 44.6
